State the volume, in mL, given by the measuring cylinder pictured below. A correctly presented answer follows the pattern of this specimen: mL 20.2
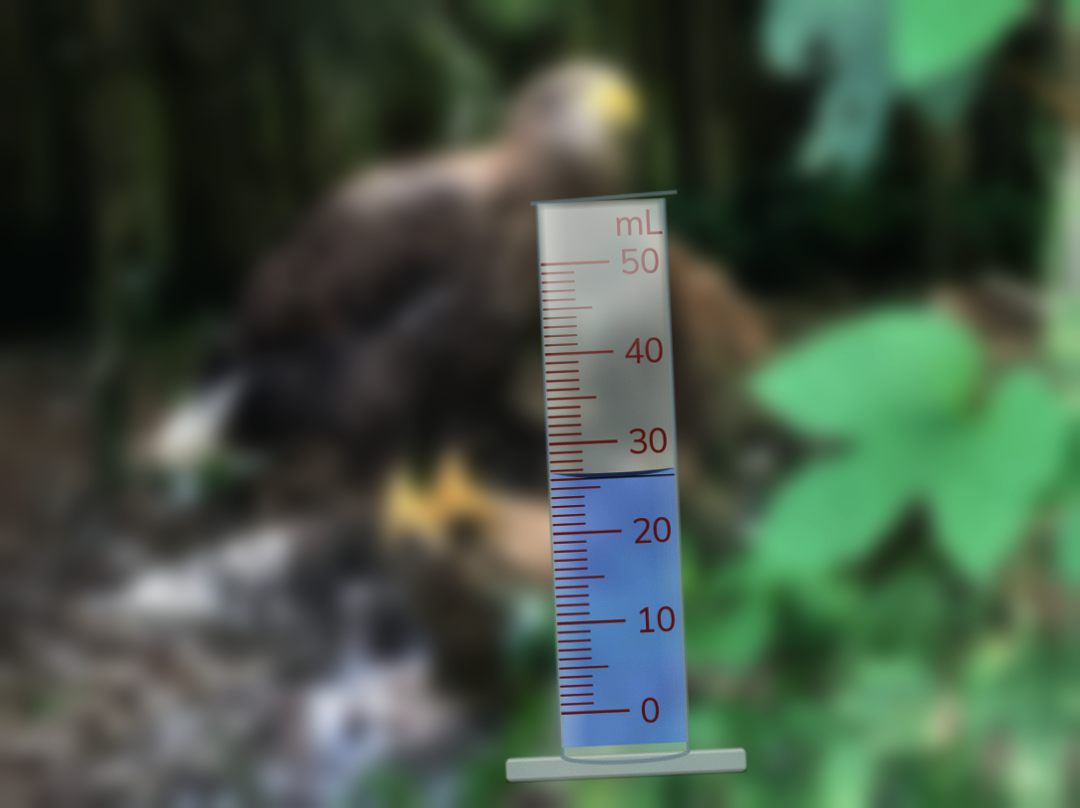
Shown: mL 26
